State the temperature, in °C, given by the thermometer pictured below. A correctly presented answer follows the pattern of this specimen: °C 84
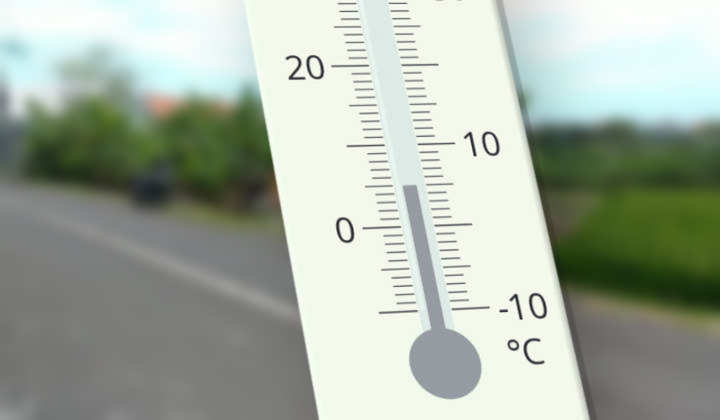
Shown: °C 5
